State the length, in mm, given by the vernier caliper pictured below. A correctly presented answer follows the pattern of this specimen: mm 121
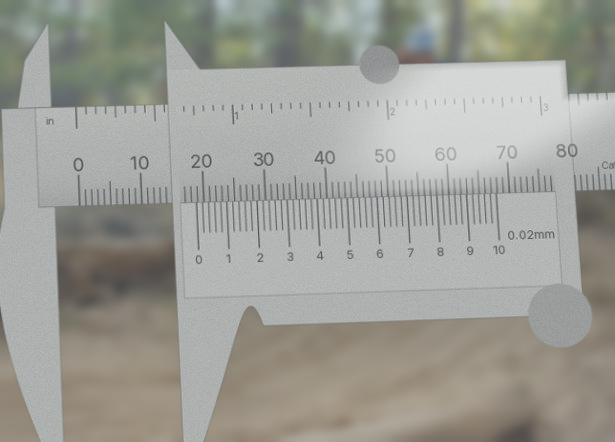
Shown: mm 18.8
